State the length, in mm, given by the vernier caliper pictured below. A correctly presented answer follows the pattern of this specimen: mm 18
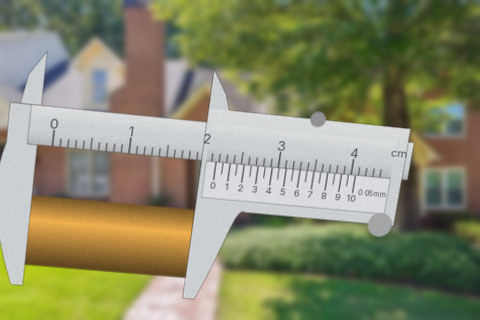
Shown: mm 21.6
